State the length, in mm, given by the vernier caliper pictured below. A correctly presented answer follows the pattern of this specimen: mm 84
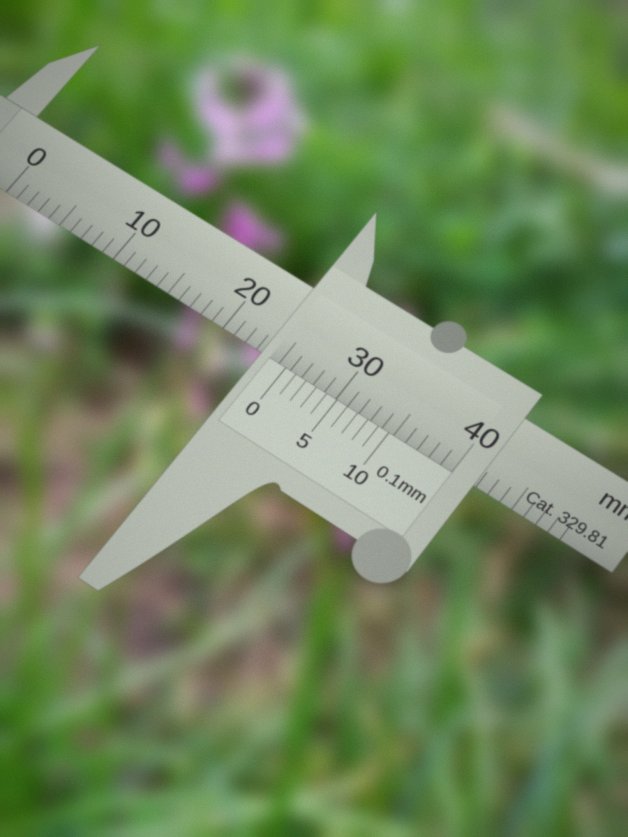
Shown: mm 25.6
